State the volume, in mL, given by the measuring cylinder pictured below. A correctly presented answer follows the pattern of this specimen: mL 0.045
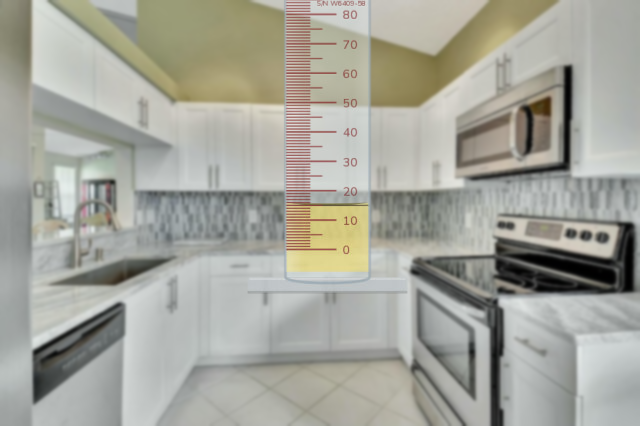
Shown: mL 15
